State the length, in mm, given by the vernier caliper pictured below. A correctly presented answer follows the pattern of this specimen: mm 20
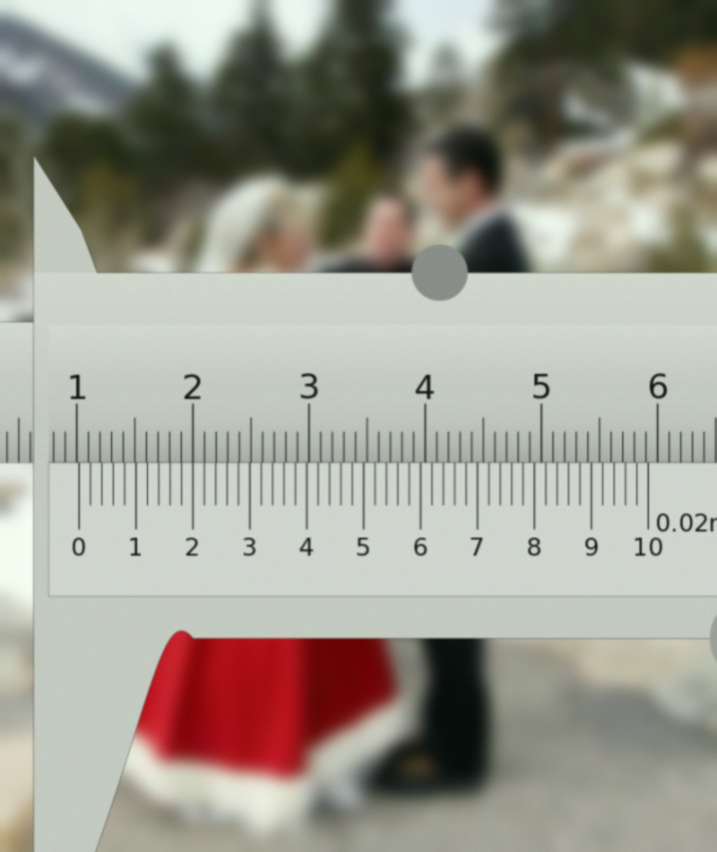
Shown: mm 10.2
